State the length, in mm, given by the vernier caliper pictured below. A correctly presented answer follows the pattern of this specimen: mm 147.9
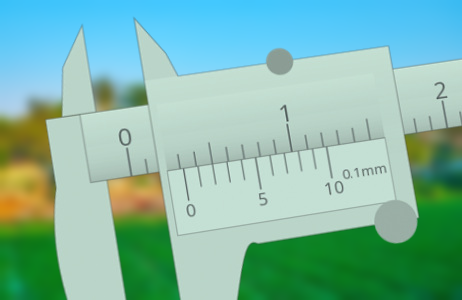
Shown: mm 3.2
